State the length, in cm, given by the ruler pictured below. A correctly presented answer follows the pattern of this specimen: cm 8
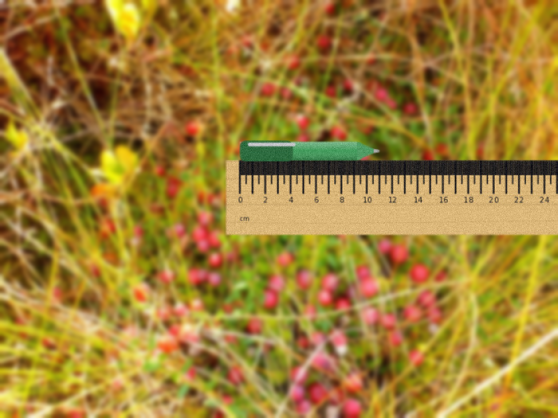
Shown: cm 11
